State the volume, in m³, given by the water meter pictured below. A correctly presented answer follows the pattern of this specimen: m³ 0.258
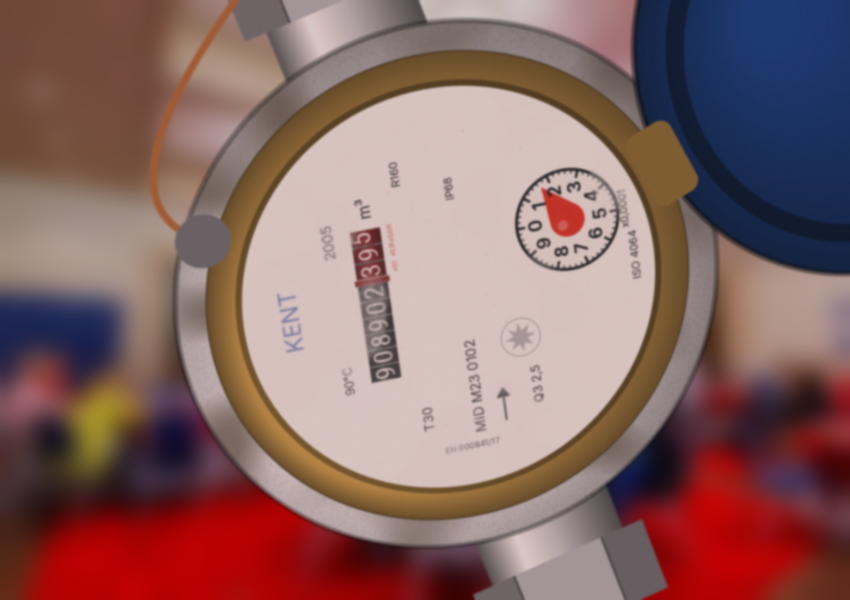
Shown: m³ 908902.3951
